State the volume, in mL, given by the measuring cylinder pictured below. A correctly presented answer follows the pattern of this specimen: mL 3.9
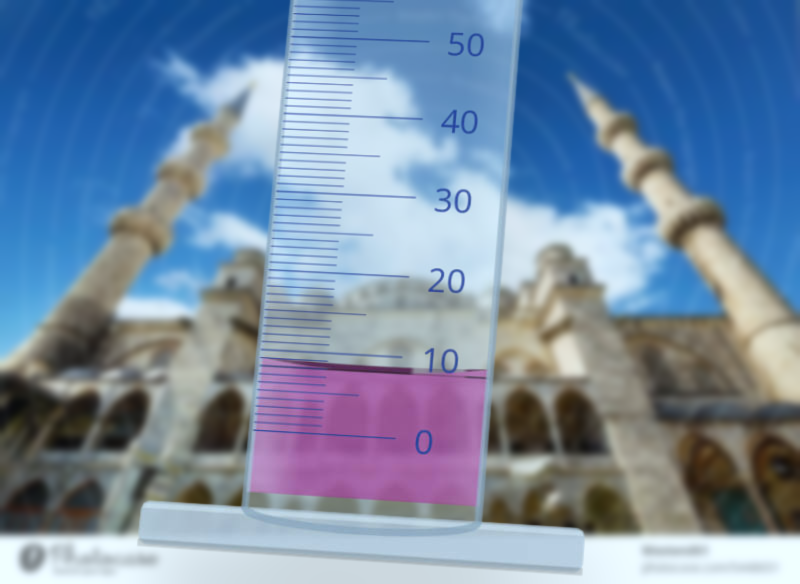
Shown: mL 8
